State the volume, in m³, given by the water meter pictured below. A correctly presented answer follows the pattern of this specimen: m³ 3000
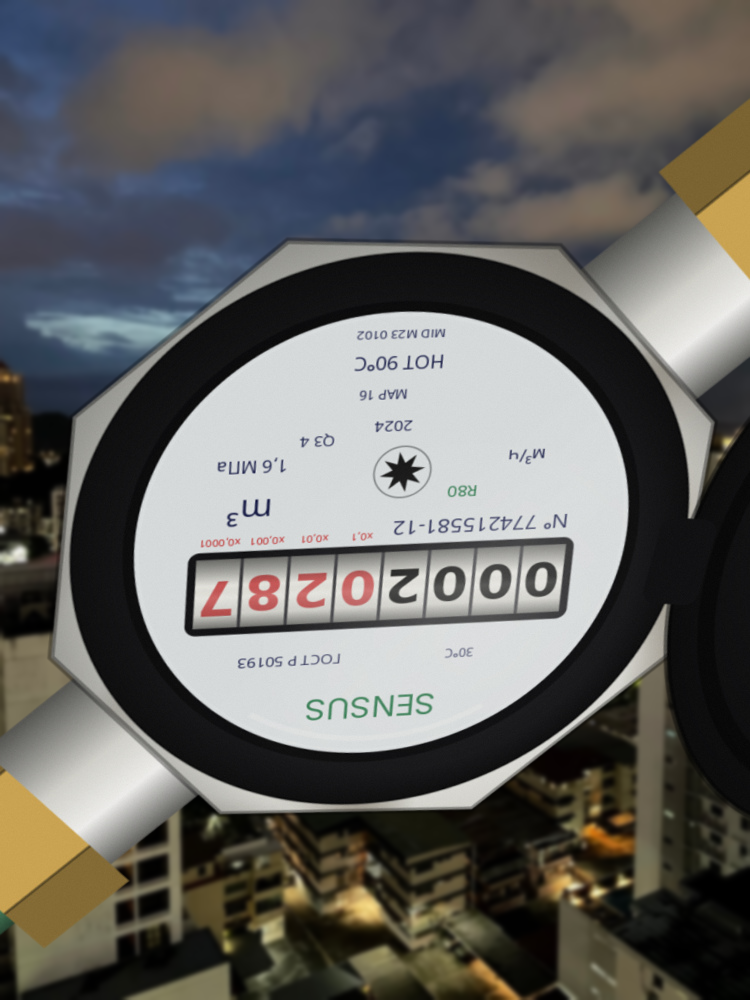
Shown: m³ 2.0287
